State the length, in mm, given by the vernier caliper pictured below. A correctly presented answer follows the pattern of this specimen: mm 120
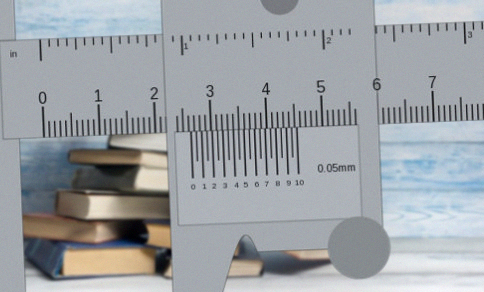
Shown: mm 26.4
